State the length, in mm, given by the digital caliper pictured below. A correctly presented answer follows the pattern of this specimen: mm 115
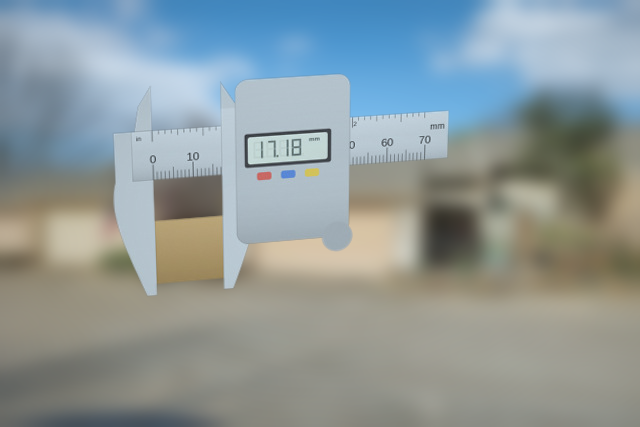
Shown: mm 17.18
